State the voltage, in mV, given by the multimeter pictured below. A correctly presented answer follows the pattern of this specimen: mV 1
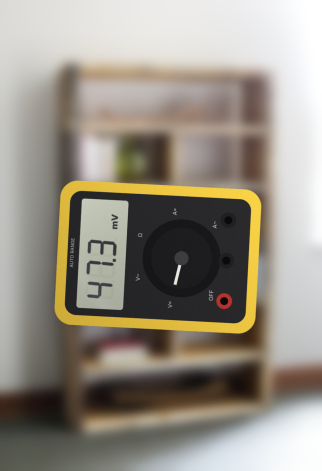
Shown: mV 47.3
